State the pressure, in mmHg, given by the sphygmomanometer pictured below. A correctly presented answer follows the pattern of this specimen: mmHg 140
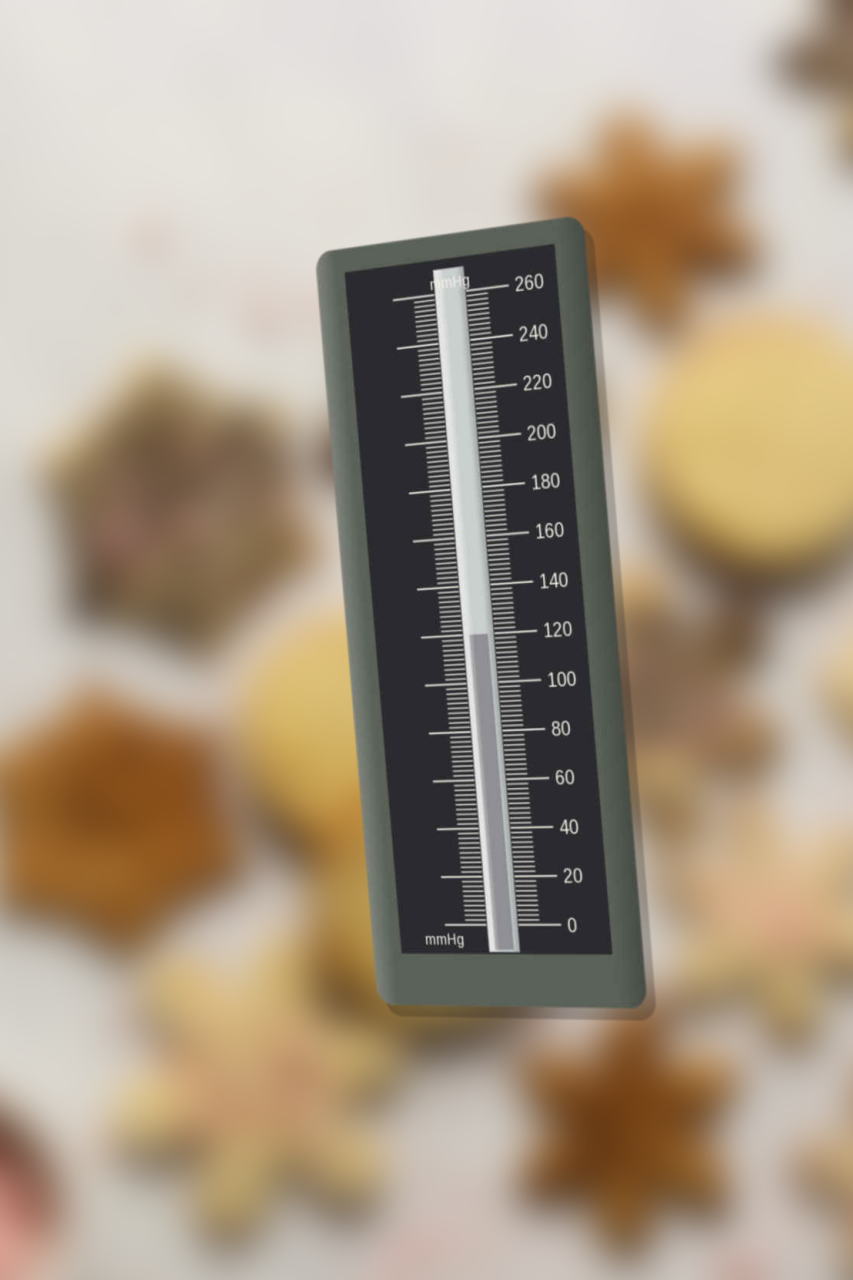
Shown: mmHg 120
